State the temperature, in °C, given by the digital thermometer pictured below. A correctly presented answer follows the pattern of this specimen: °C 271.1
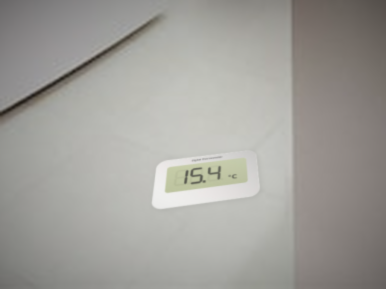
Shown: °C 15.4
